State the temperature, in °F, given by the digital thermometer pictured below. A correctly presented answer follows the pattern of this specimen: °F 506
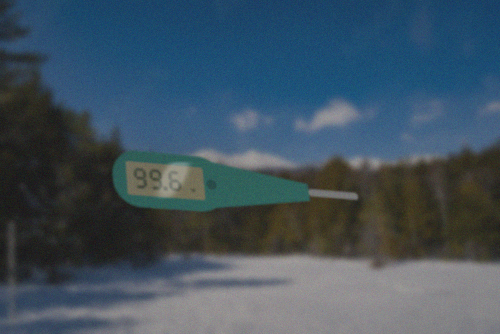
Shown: °F 99.6
